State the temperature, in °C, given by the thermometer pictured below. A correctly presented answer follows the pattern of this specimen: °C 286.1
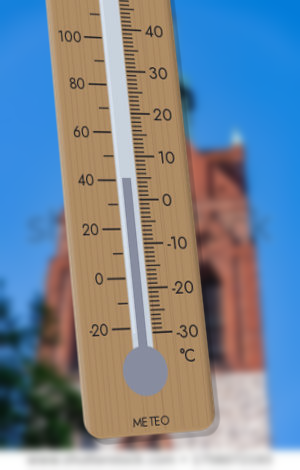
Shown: °C 5
